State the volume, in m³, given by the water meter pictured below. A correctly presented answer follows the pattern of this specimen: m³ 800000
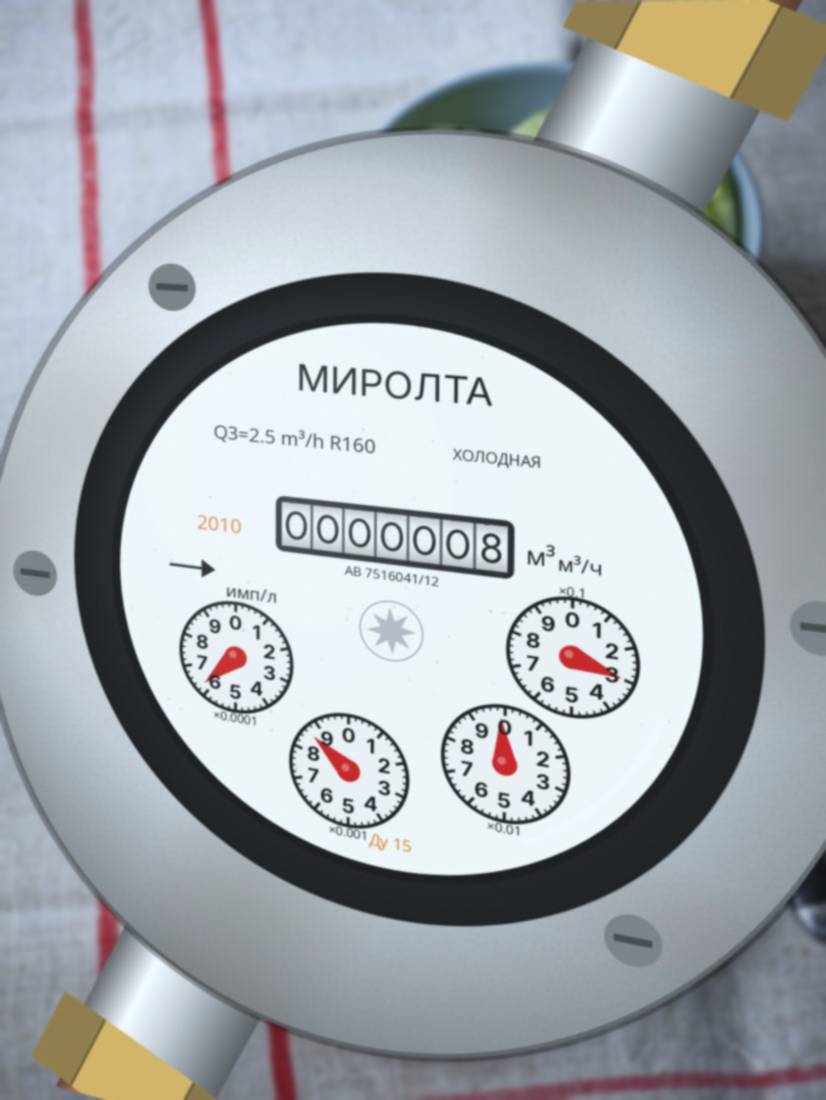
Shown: m³ 8.2986
